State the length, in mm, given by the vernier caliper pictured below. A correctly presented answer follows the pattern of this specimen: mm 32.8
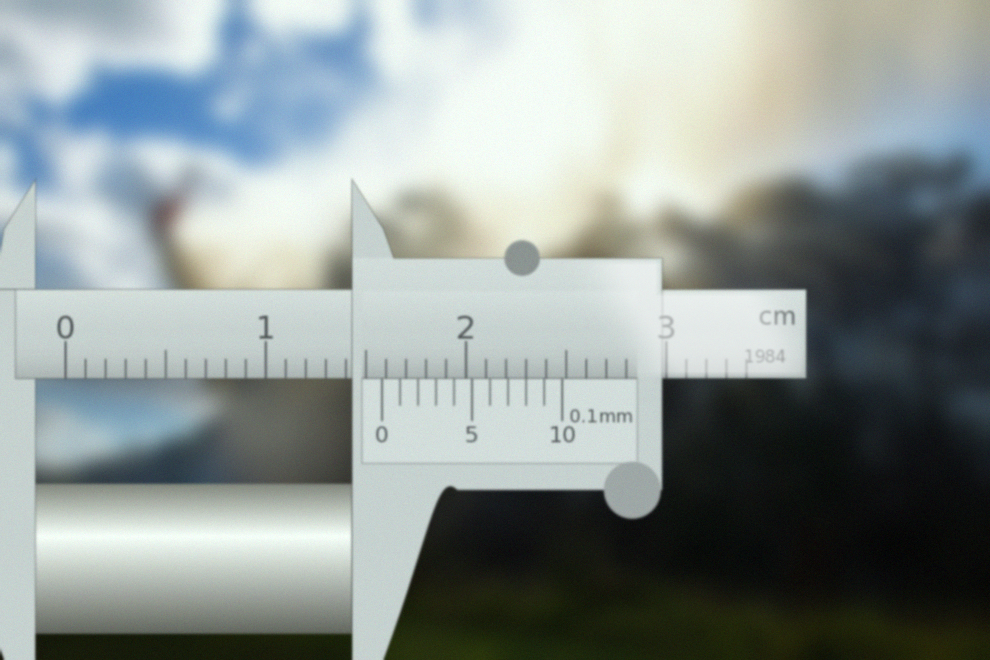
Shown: mm 15.8
